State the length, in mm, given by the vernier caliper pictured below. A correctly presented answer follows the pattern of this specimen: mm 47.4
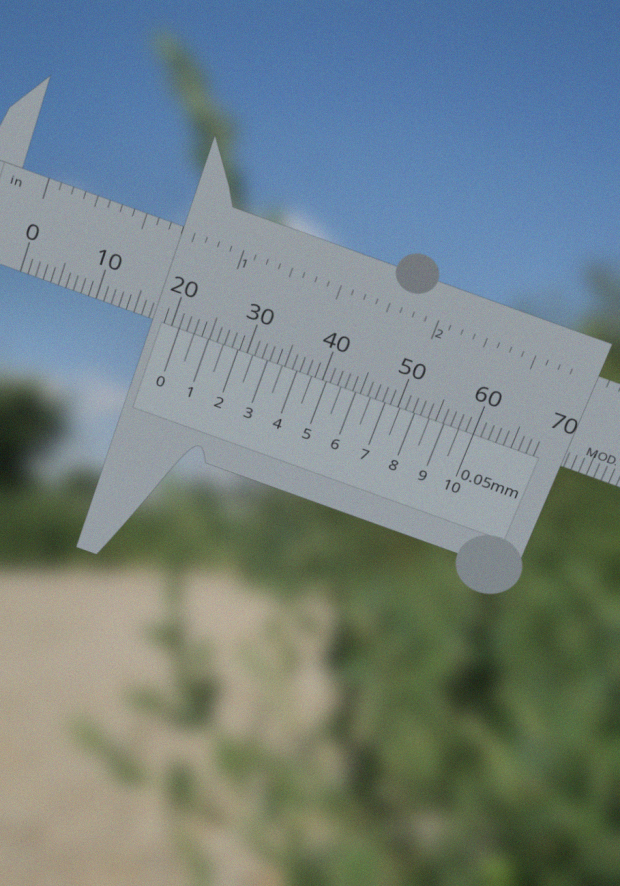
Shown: mm 21.0
